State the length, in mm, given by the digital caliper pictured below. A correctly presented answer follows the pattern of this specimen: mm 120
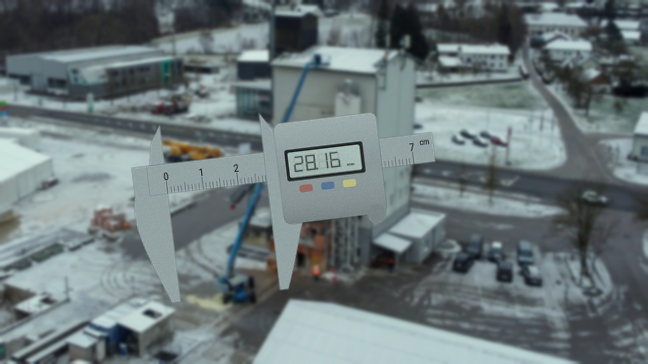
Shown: mm 28.16
